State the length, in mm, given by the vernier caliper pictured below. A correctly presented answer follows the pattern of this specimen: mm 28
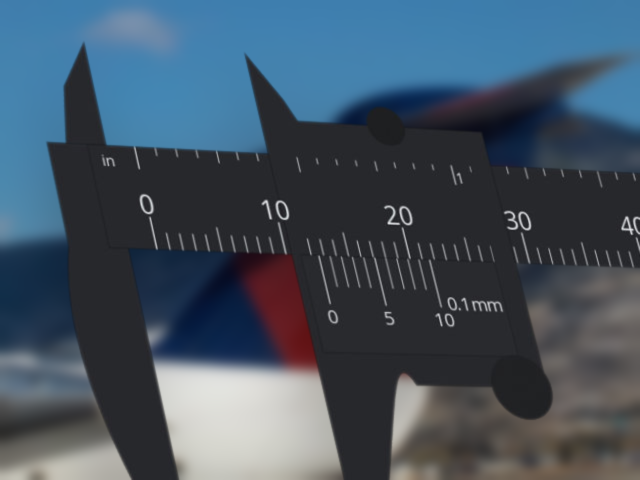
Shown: mm 12.6
